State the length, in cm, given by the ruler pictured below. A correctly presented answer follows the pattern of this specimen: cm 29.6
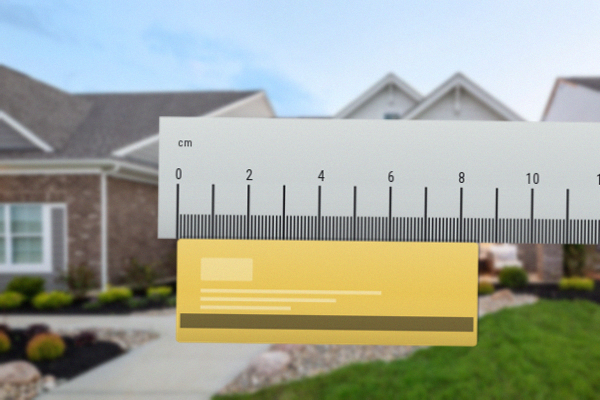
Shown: cm 8.5
